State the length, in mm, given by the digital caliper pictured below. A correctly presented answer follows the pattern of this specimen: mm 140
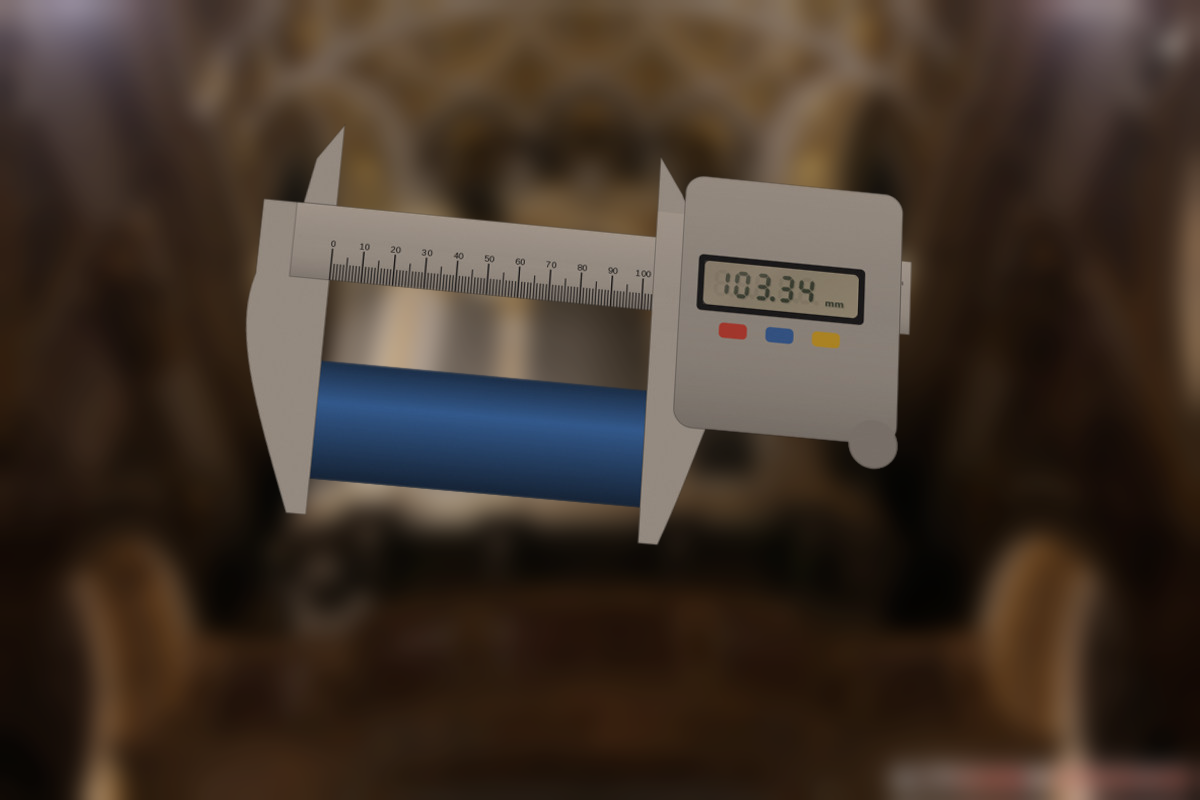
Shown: mm 103.34
